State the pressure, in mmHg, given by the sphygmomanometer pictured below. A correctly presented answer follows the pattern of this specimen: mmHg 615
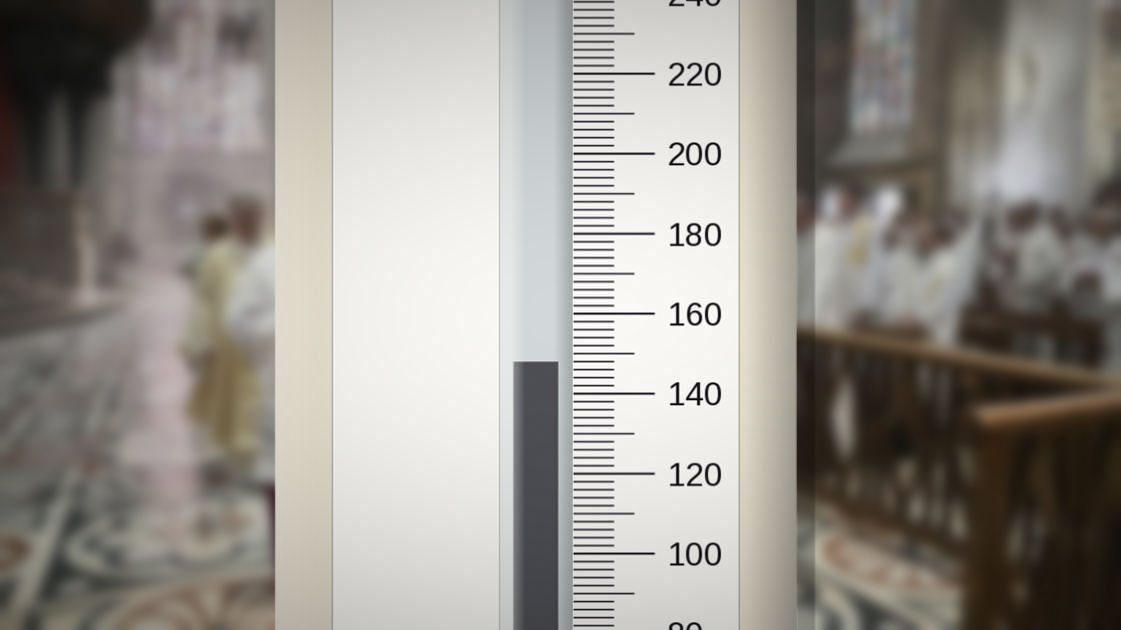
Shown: mmHg 148
